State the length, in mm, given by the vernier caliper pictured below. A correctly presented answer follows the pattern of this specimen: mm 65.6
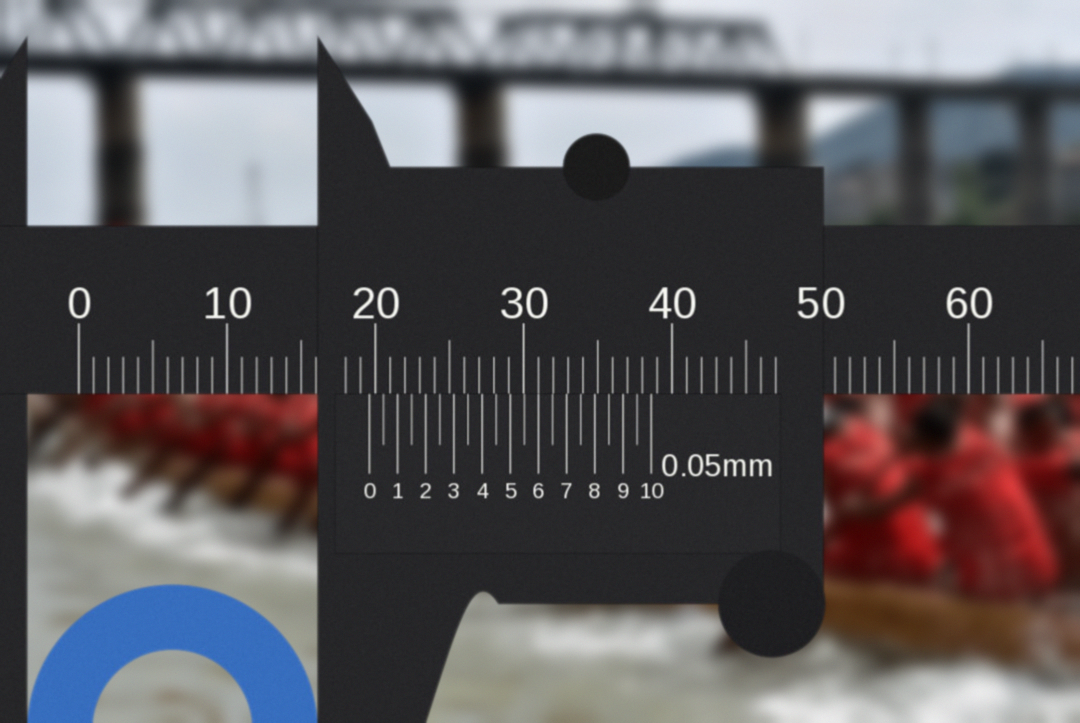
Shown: mm 19.6
